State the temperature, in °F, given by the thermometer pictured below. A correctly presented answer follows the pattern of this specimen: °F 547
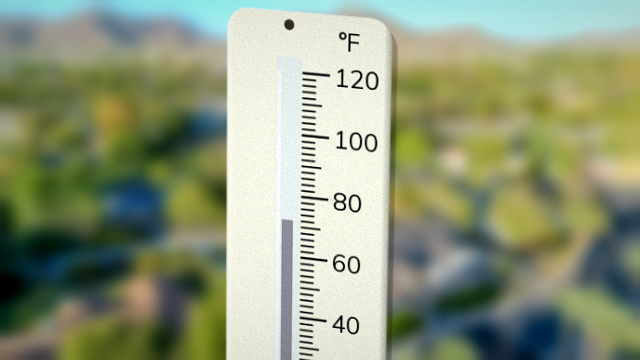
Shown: °F 72
